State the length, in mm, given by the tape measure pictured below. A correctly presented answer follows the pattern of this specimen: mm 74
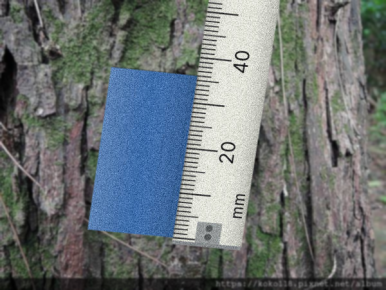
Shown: mm 36
